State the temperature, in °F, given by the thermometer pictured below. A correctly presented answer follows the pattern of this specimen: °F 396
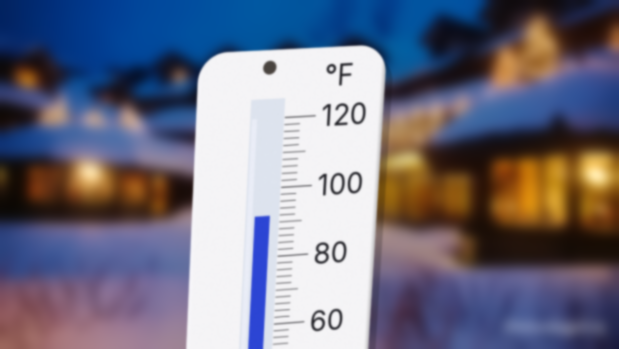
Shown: °F 92
